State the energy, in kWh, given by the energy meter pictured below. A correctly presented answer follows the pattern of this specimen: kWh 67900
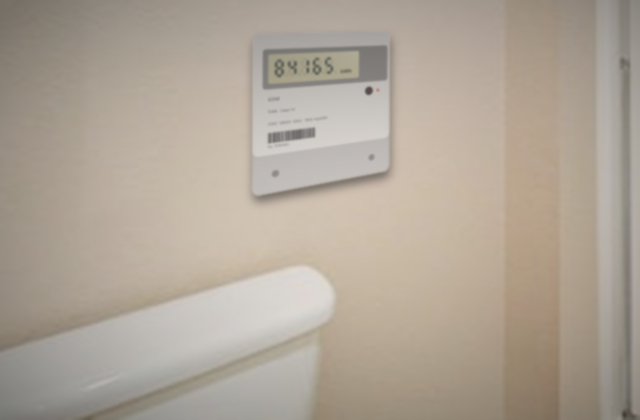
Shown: kWh 84165
